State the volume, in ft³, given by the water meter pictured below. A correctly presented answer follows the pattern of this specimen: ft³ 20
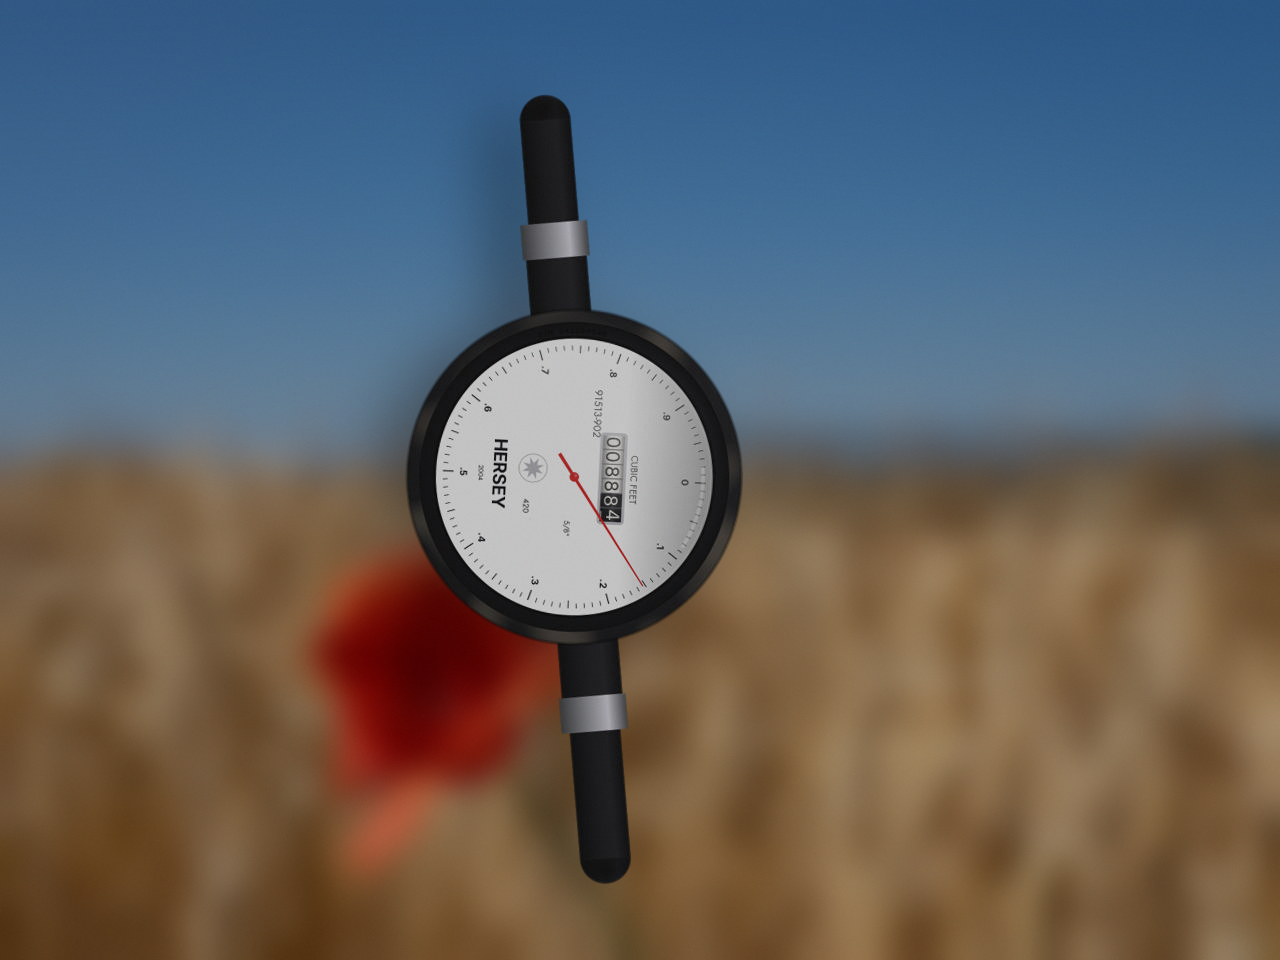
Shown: ft³ 8884.15
